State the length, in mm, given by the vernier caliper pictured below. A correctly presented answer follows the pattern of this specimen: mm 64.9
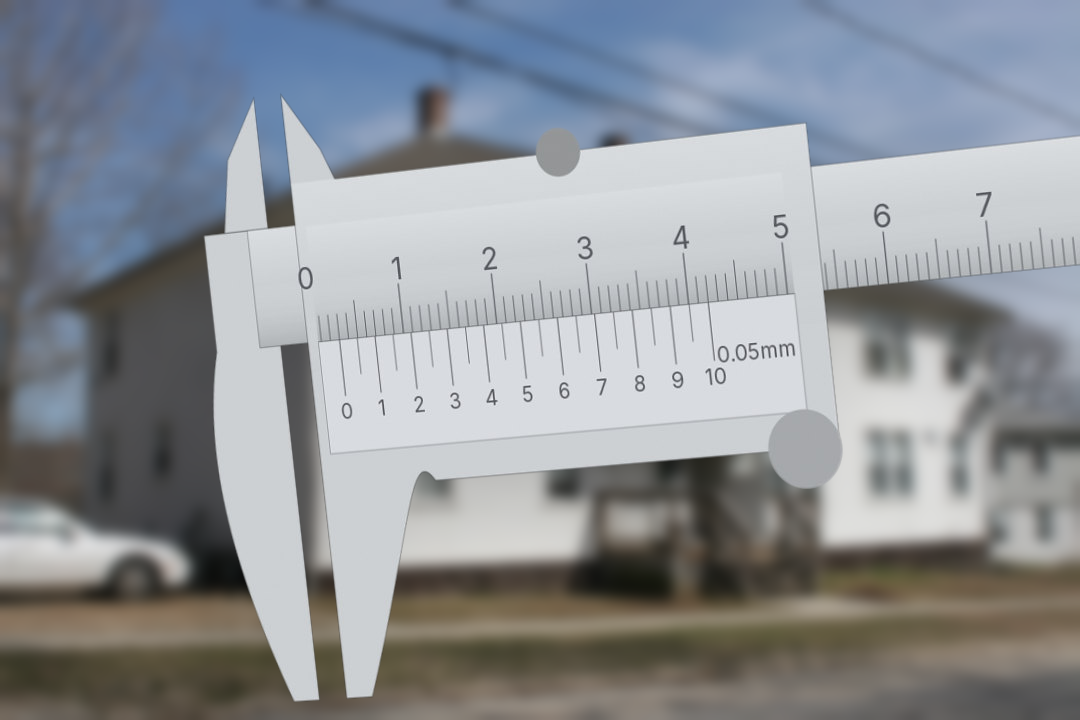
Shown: mm 3.0
